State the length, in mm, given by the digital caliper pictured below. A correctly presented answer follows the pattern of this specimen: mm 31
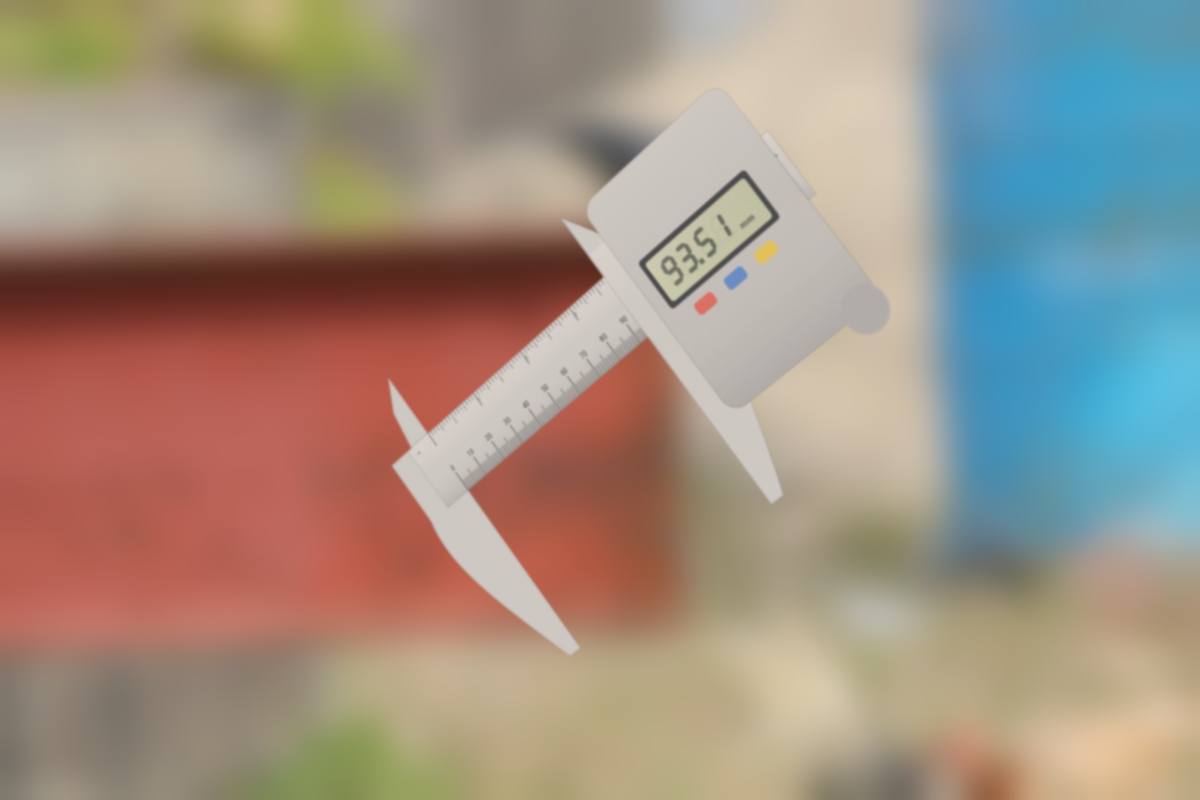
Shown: mm 93.51
